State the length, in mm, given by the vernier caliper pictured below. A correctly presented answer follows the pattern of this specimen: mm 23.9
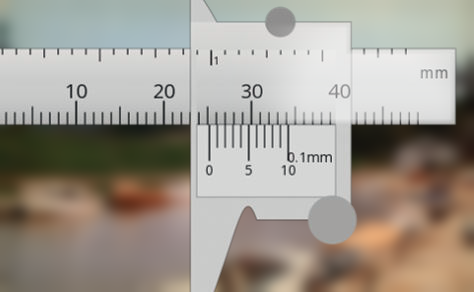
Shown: mm 25.2
